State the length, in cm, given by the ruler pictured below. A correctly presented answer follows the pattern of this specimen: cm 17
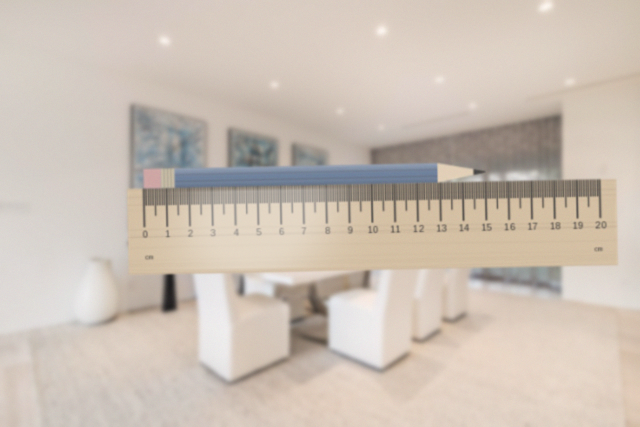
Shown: cm 15
